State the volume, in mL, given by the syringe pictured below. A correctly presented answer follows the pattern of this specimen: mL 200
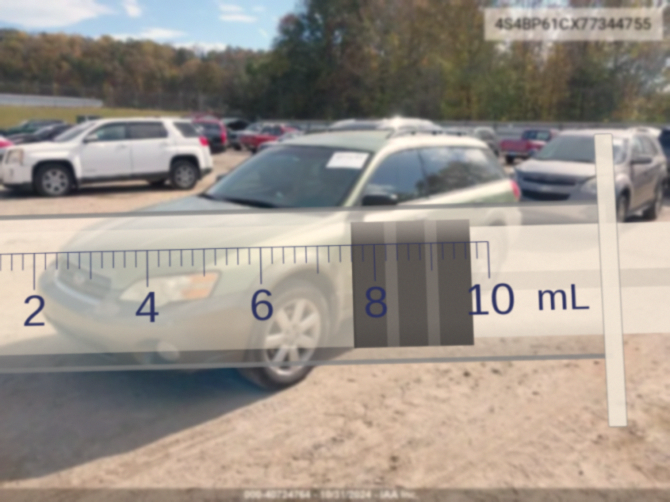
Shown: mL 7.6
